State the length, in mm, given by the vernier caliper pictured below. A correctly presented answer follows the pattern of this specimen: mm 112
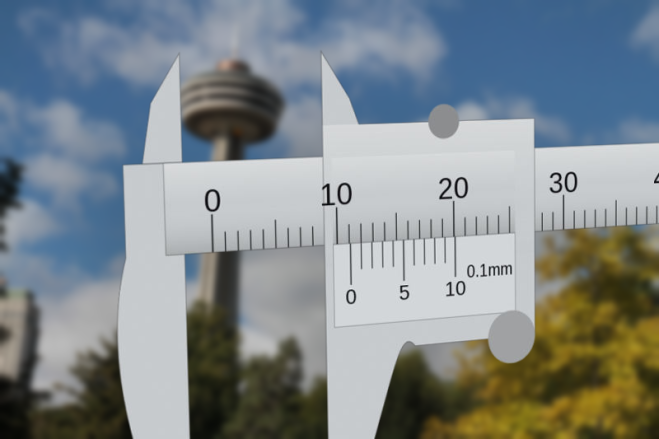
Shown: mm 11.1
